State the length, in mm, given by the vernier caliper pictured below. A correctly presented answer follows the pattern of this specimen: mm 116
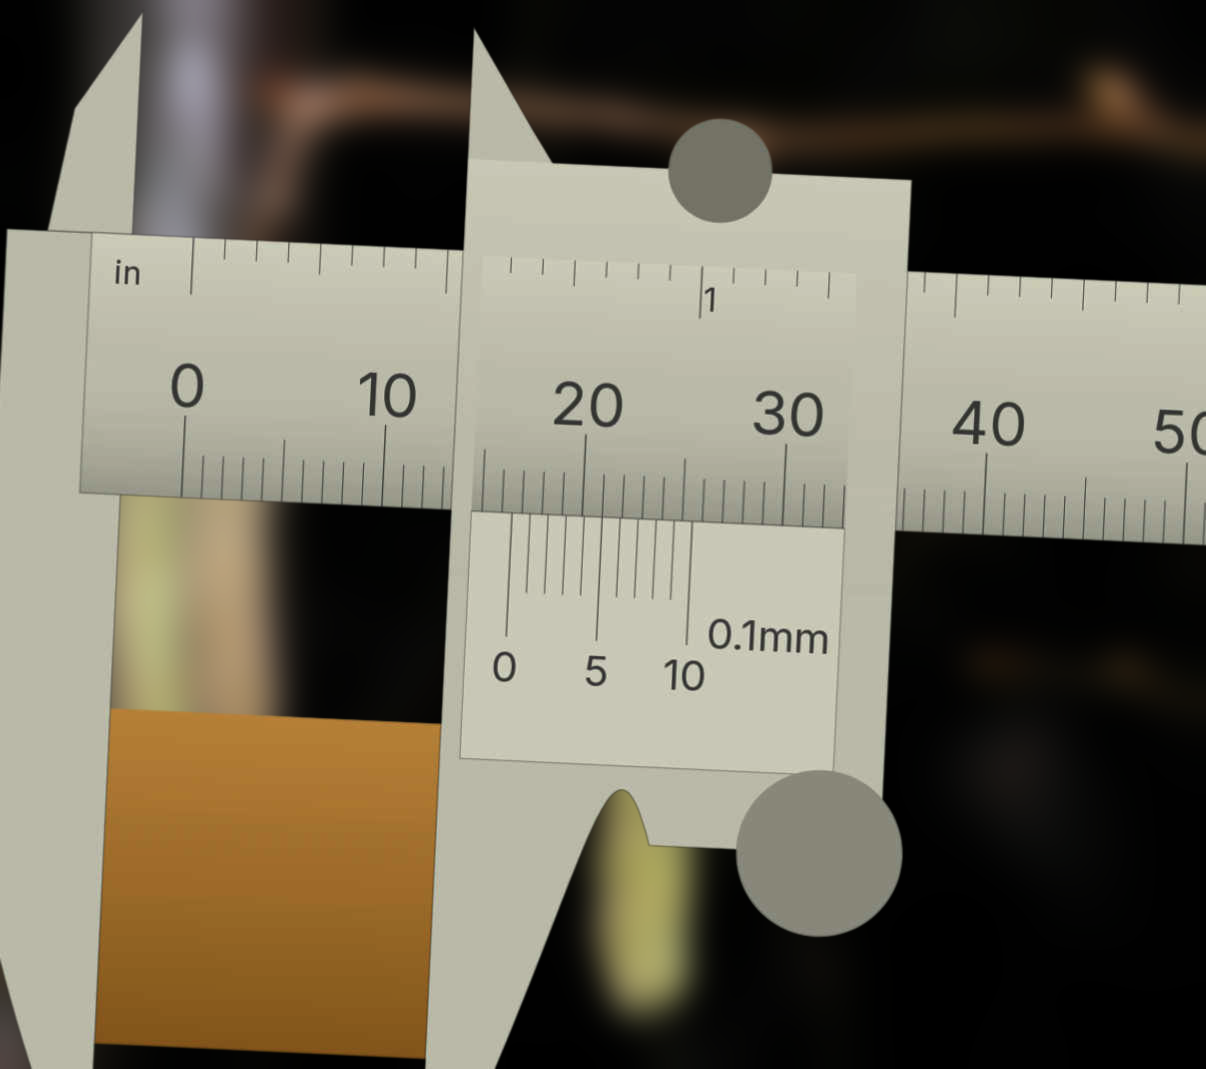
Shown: mm 16.5
